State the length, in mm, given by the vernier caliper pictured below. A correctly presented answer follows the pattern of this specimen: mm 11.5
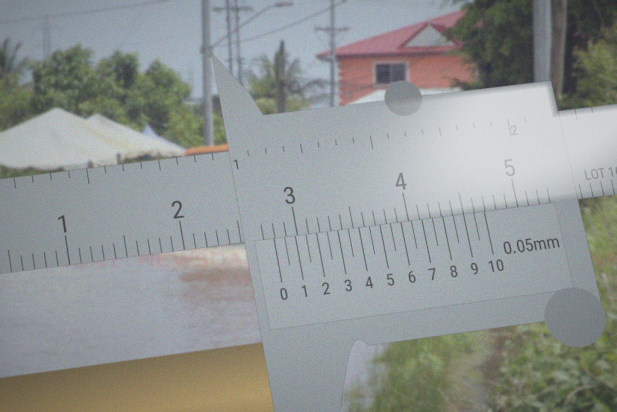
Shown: mm 27.9
